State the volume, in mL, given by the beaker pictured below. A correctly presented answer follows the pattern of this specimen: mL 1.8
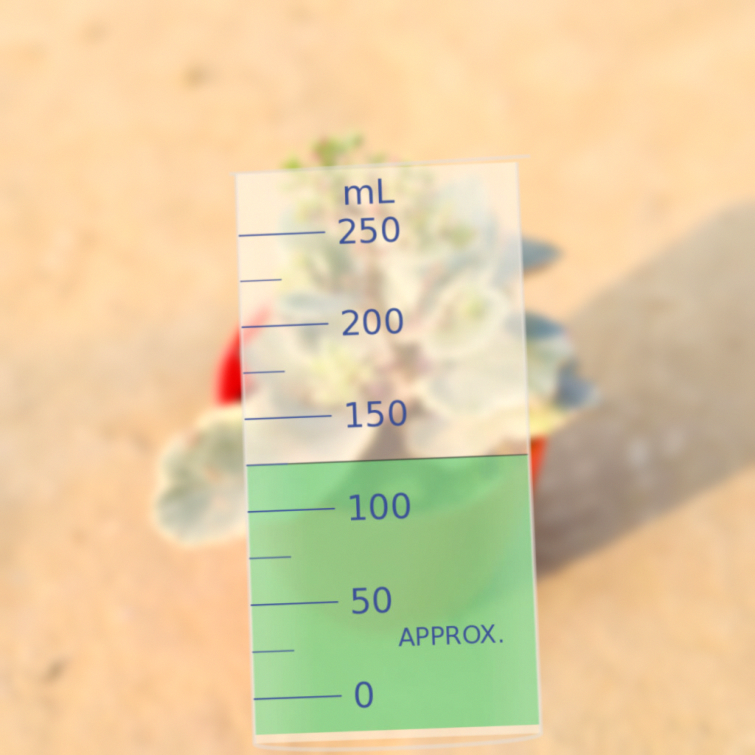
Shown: mL 125
